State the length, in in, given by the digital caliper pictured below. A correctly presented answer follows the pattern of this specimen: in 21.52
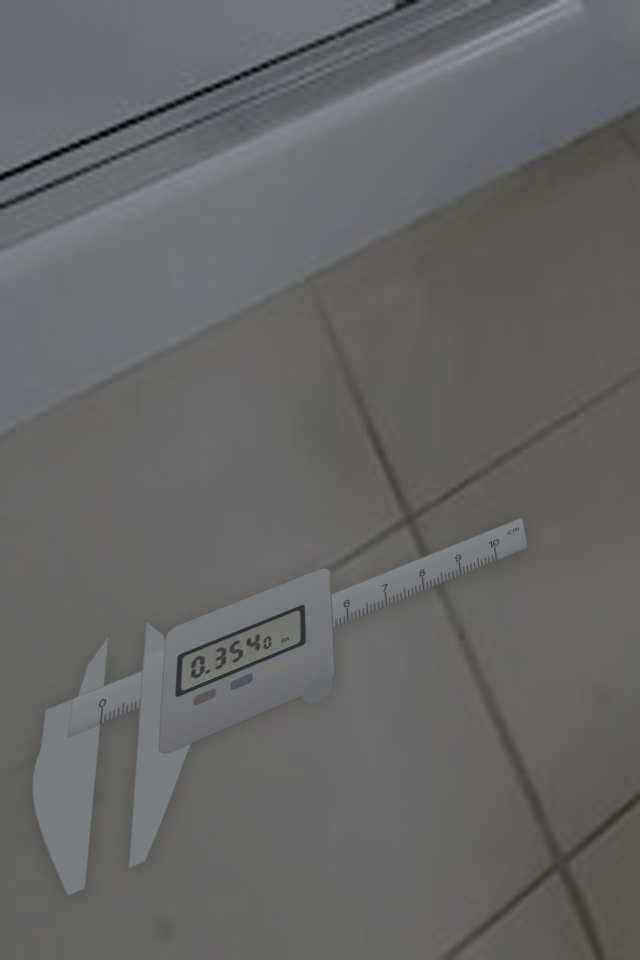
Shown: in 0.3540
